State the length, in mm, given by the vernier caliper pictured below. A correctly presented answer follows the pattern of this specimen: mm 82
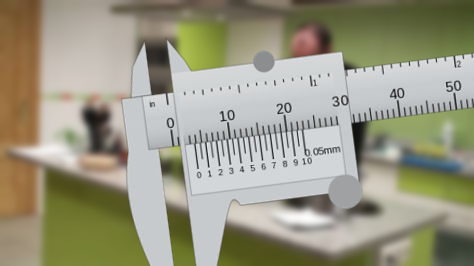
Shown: mm 3.8
